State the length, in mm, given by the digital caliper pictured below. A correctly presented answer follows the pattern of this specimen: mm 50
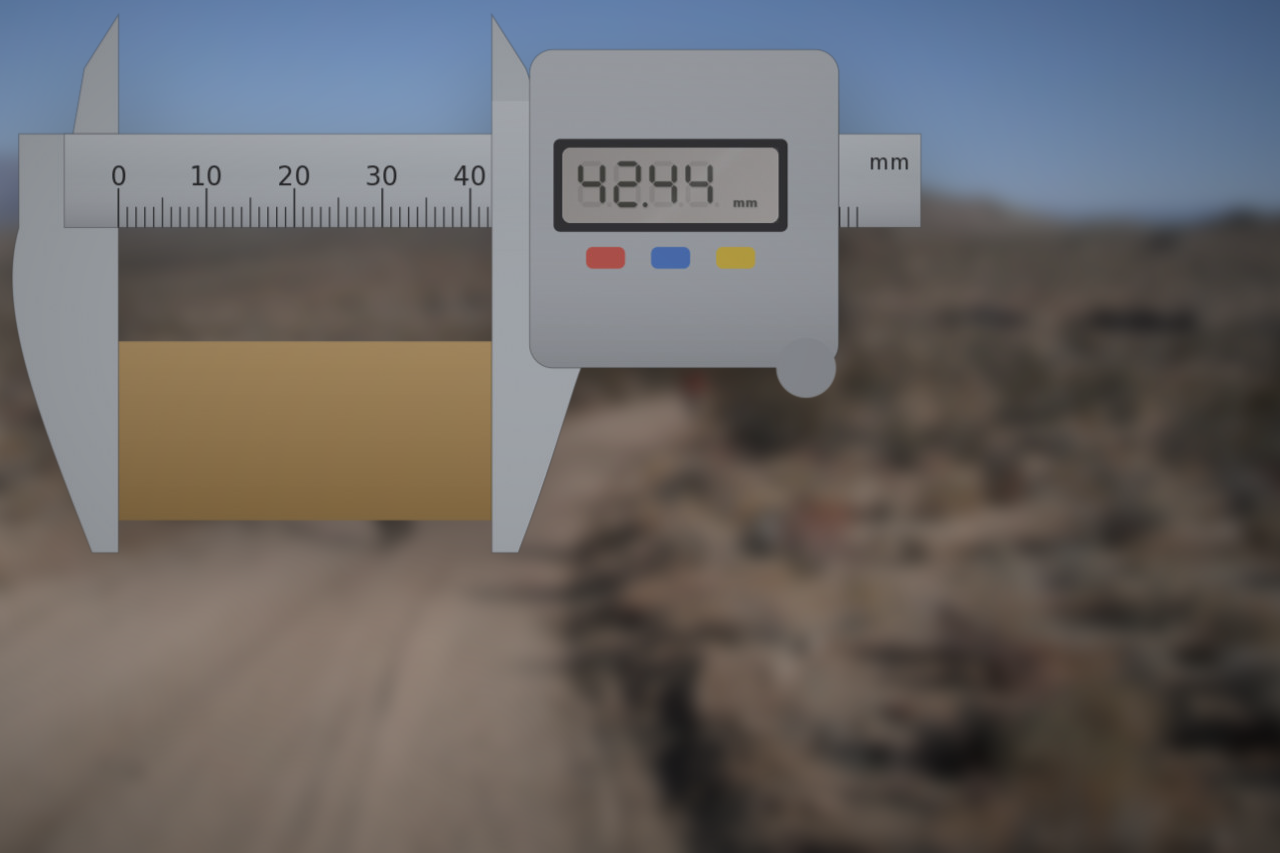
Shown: mm 42.44
